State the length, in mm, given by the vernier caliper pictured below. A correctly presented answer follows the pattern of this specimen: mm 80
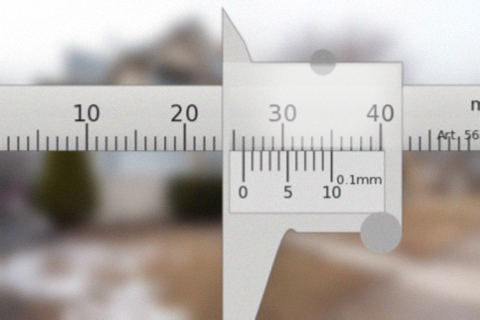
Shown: mm 26.0
